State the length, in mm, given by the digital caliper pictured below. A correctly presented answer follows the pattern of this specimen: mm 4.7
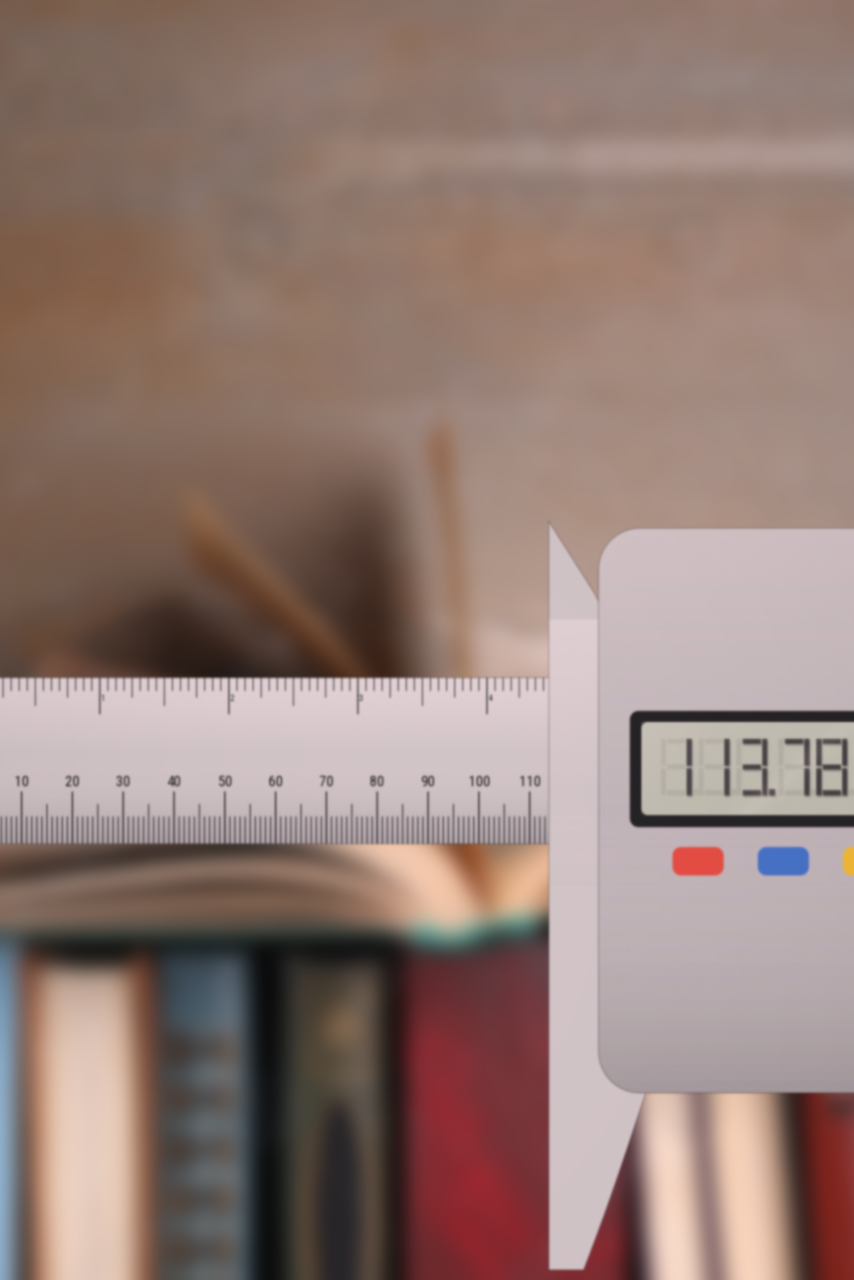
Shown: mm 113.78
